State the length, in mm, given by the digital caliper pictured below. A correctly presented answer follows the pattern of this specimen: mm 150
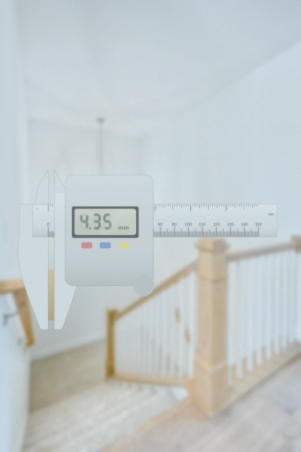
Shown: mm 4.35
